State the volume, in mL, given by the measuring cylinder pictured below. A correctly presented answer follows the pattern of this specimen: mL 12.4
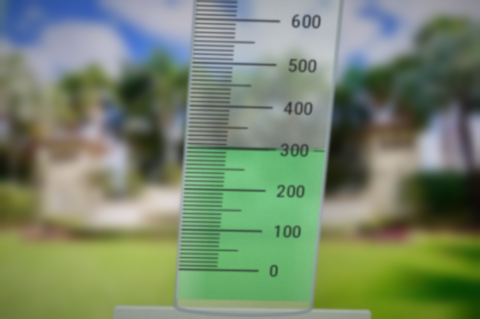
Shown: mL 300
